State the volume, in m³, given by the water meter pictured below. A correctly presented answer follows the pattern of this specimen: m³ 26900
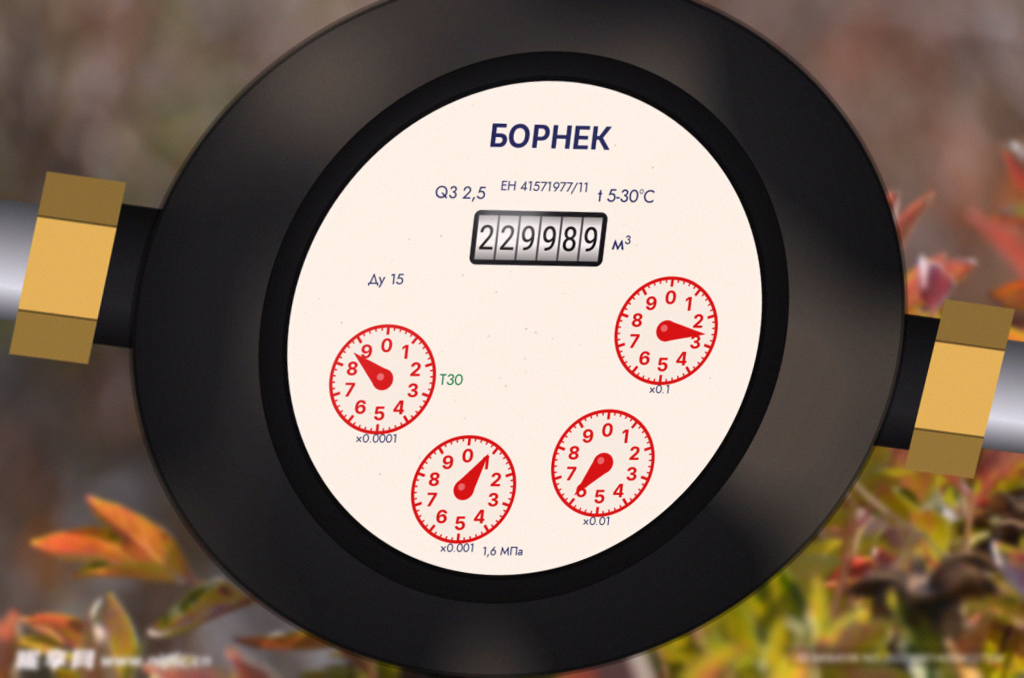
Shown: m³ 229989.2608
